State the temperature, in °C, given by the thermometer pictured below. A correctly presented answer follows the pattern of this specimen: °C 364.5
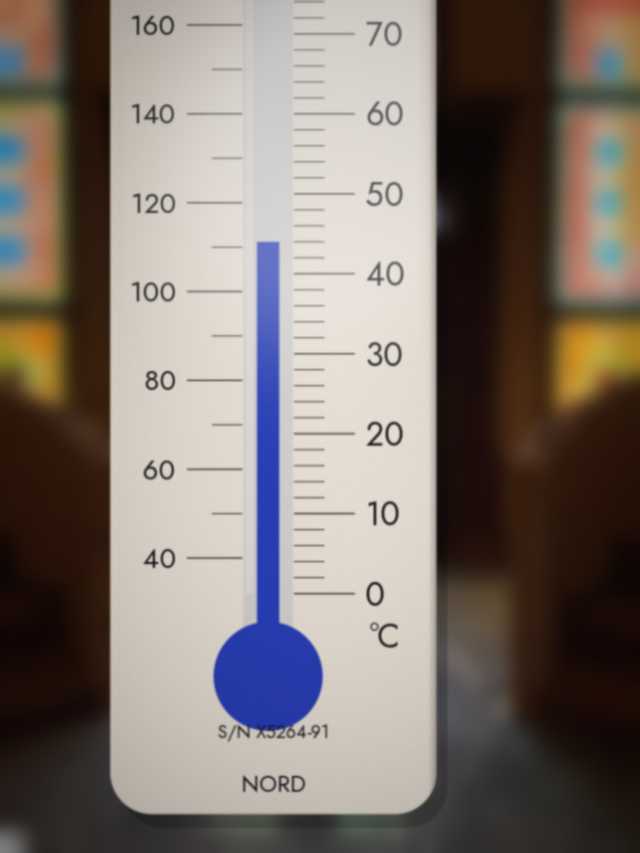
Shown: °C 44
